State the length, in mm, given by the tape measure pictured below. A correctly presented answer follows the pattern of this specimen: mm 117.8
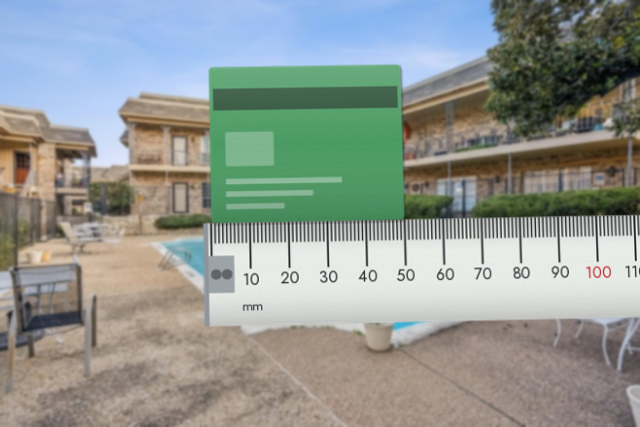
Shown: mm 50
